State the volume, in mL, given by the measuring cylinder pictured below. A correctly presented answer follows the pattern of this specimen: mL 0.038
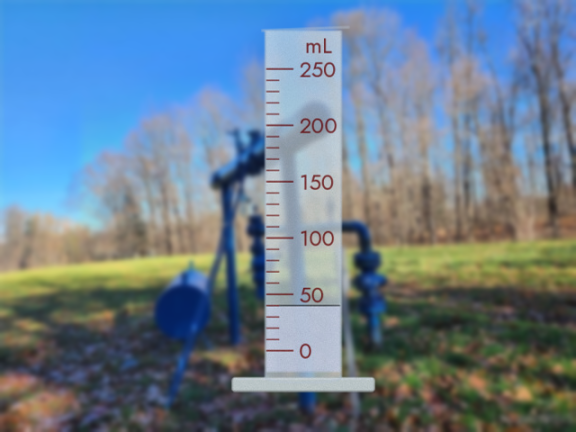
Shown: mL 40
